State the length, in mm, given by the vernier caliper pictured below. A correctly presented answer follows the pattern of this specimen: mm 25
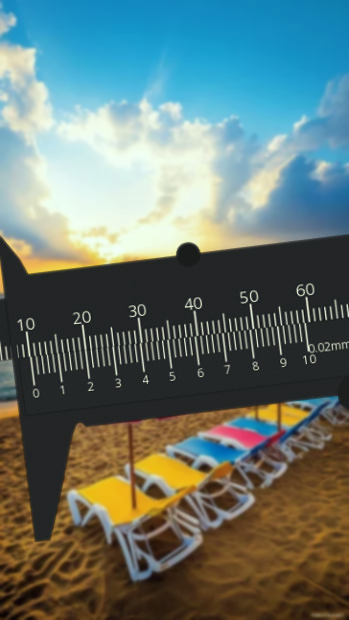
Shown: mm 10.2
